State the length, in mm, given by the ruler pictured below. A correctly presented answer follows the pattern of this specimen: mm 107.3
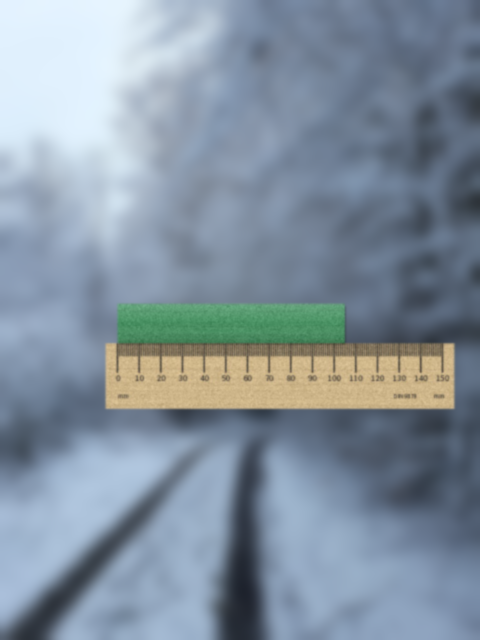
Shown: mm 105
